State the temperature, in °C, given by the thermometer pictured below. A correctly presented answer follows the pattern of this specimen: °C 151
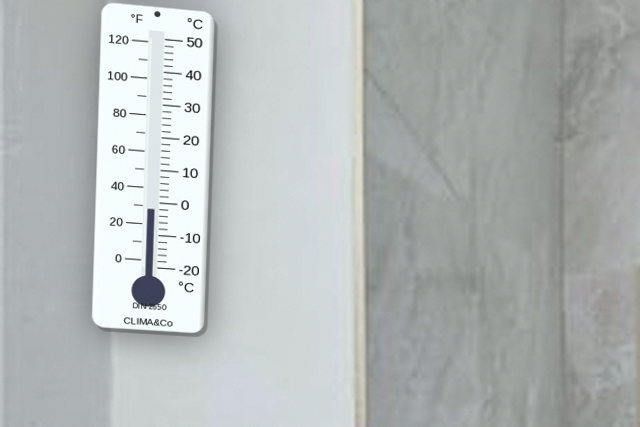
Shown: °C -2
